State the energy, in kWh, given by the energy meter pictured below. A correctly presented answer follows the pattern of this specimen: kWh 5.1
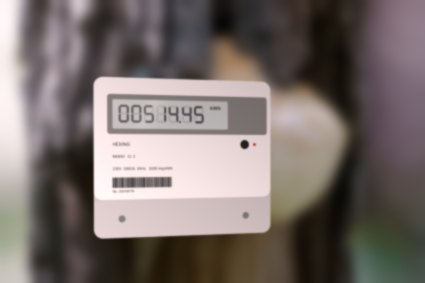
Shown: kWh 514.45
